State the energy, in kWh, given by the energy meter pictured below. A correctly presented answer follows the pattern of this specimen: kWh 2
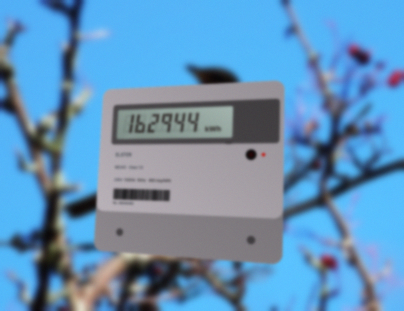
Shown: kWh 162944
